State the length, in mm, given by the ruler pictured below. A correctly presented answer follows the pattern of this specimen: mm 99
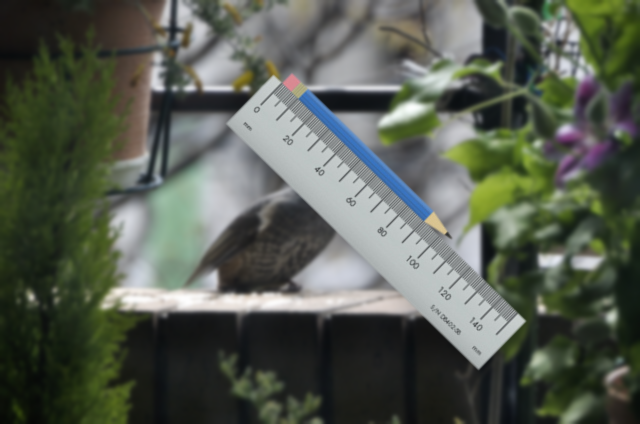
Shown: mm 105
